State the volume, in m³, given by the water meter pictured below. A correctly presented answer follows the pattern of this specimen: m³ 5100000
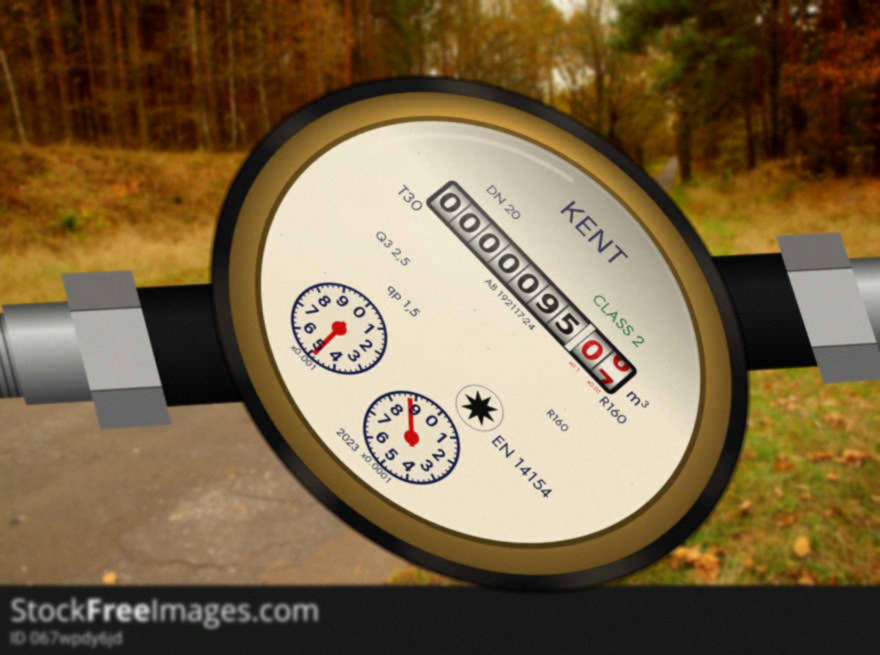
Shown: m³ 95.0648
